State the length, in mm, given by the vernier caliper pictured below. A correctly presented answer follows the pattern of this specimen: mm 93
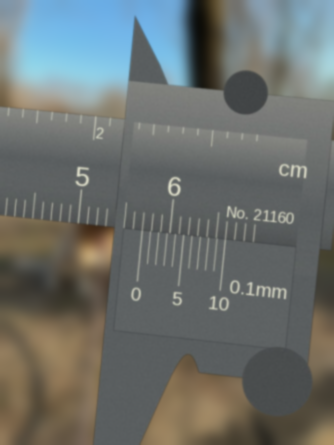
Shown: mm 57.0
